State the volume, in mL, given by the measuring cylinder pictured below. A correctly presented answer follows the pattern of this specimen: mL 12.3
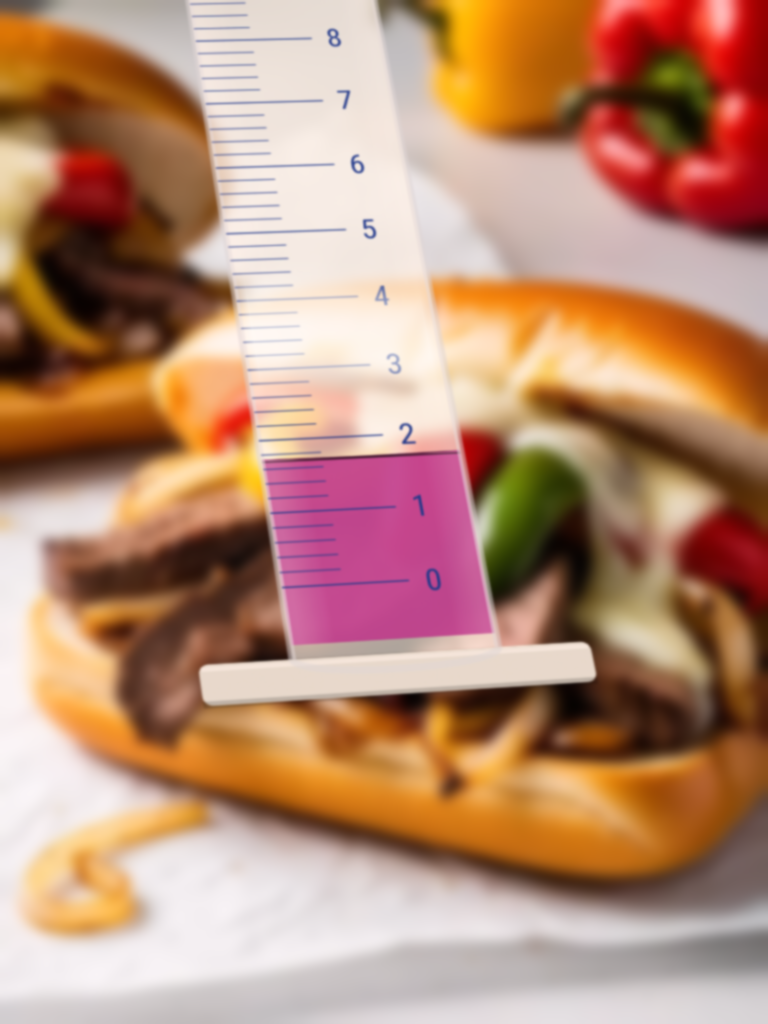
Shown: mL 1.7
